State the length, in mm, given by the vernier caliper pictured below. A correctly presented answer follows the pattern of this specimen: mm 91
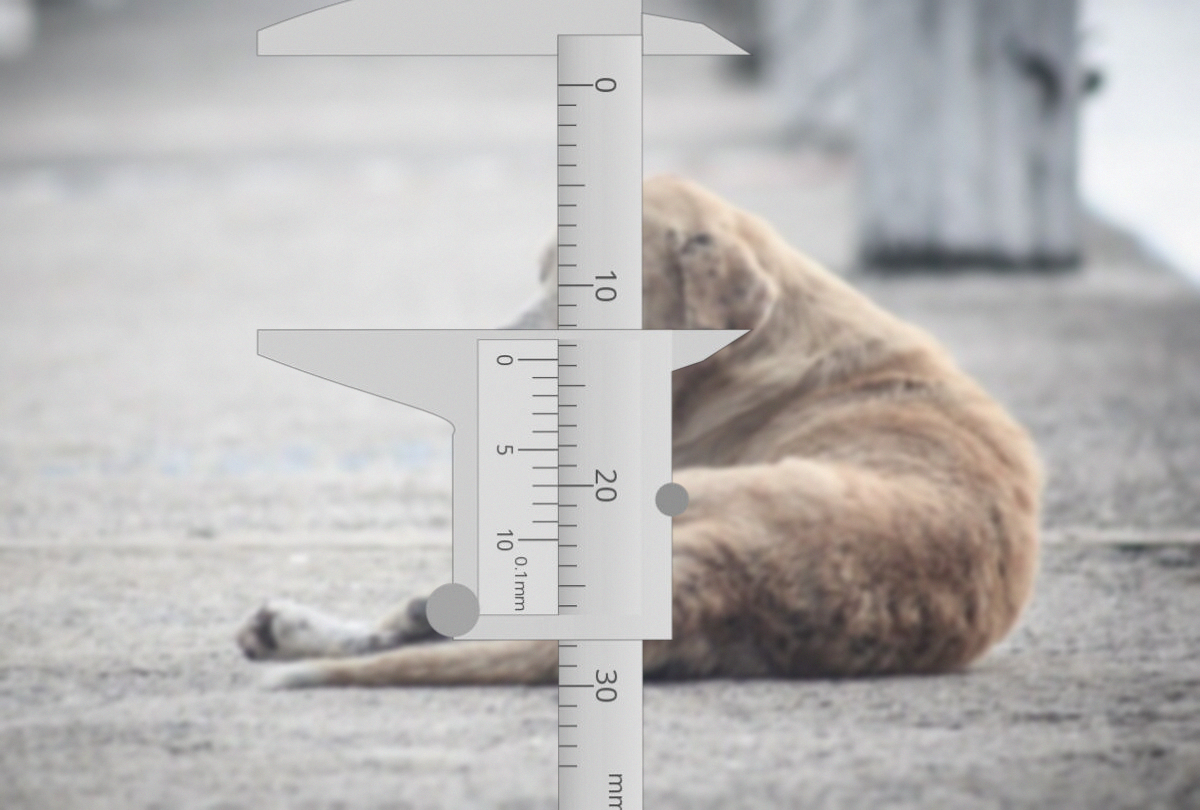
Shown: mm 13.7
